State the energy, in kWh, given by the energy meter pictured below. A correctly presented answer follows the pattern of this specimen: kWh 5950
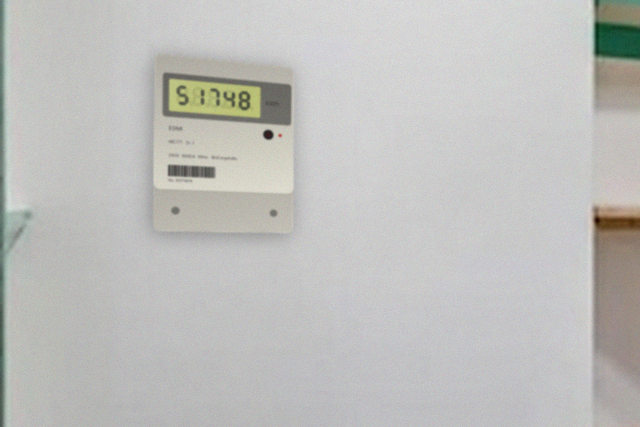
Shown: kWh 51748
